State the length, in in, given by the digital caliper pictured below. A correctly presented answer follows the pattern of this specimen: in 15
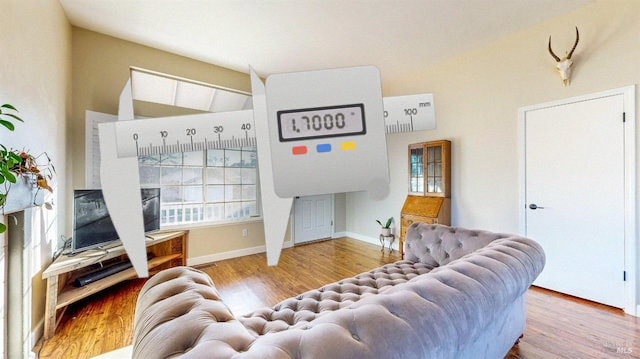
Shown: in 1.7000
